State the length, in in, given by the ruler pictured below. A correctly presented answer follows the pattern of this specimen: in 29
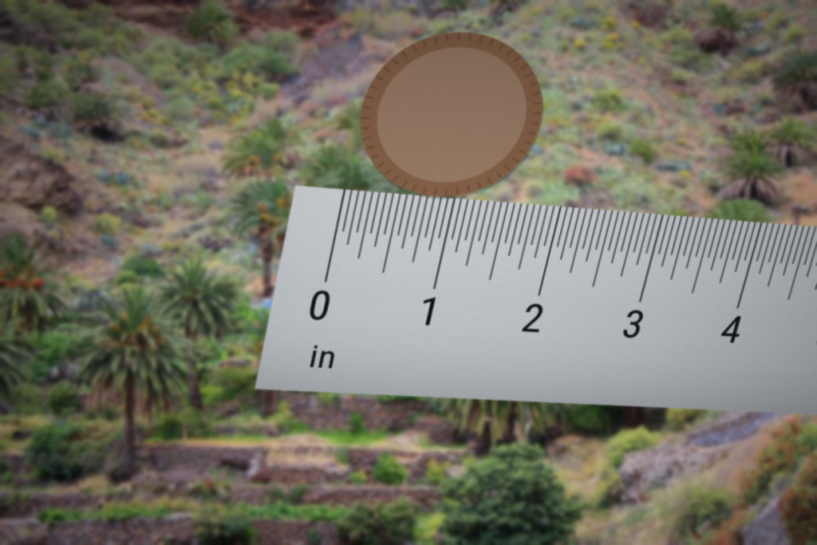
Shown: in 1.625
